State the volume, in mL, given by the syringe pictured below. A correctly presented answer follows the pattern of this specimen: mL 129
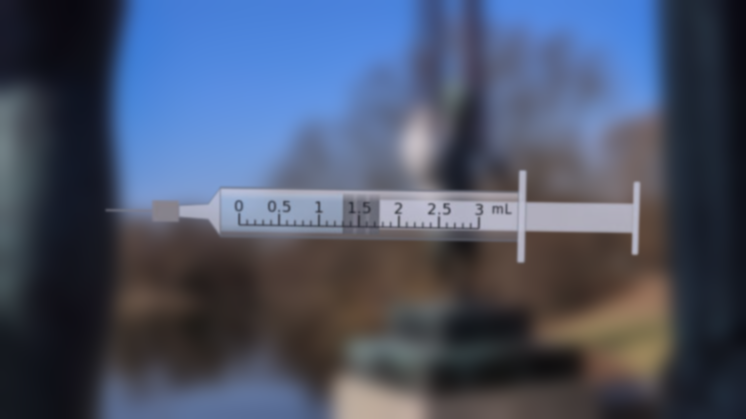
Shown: mL 1.3
